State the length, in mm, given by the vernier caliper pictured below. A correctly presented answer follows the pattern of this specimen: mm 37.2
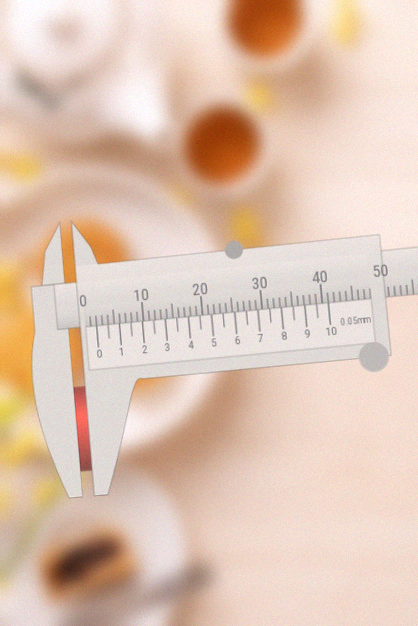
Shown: mm 2.0
